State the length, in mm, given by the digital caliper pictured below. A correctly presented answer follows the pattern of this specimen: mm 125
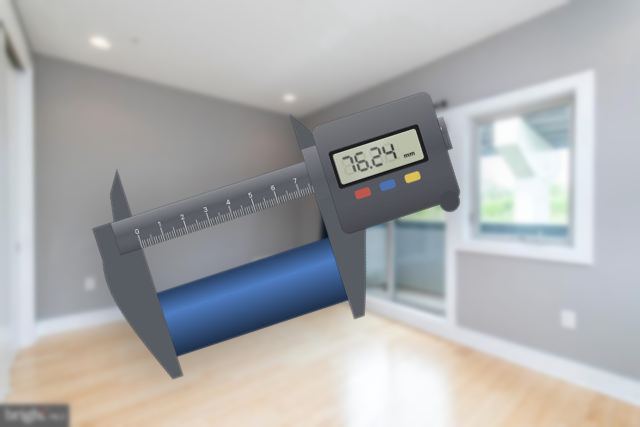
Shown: mm 76.24
